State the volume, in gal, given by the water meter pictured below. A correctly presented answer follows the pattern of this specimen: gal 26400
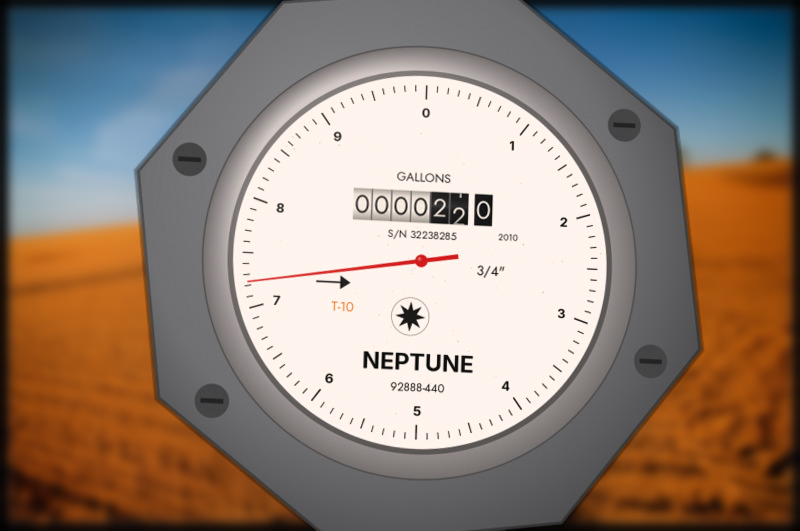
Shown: gal 217.2
